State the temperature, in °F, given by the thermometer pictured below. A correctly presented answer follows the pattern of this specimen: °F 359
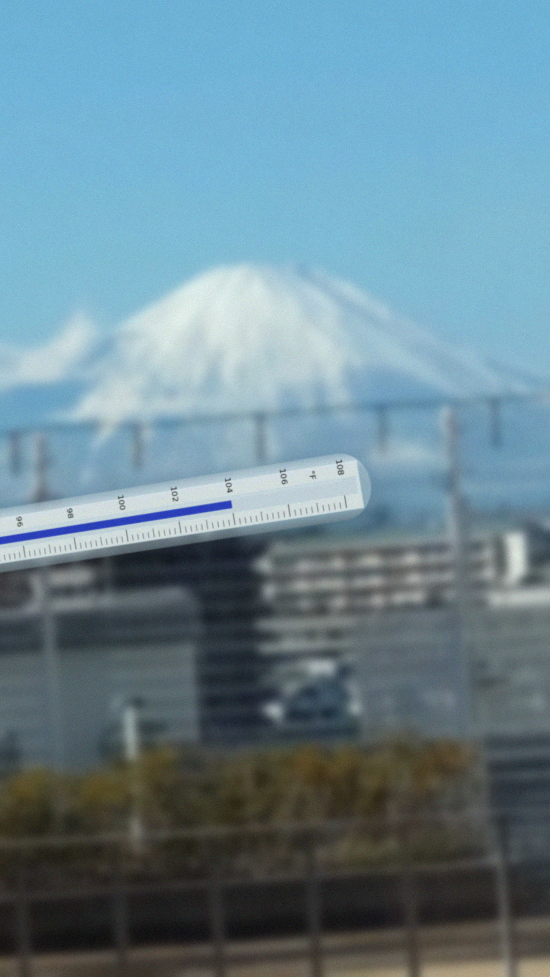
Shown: °F 104
